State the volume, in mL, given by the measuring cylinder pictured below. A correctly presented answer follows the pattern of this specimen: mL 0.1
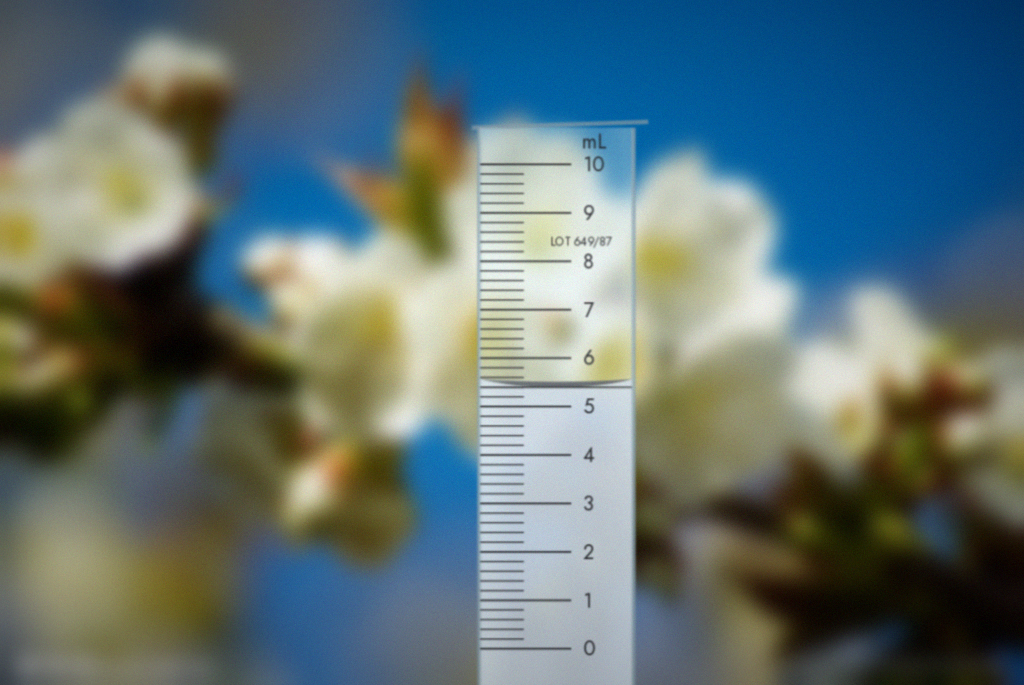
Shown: mL 5.4
